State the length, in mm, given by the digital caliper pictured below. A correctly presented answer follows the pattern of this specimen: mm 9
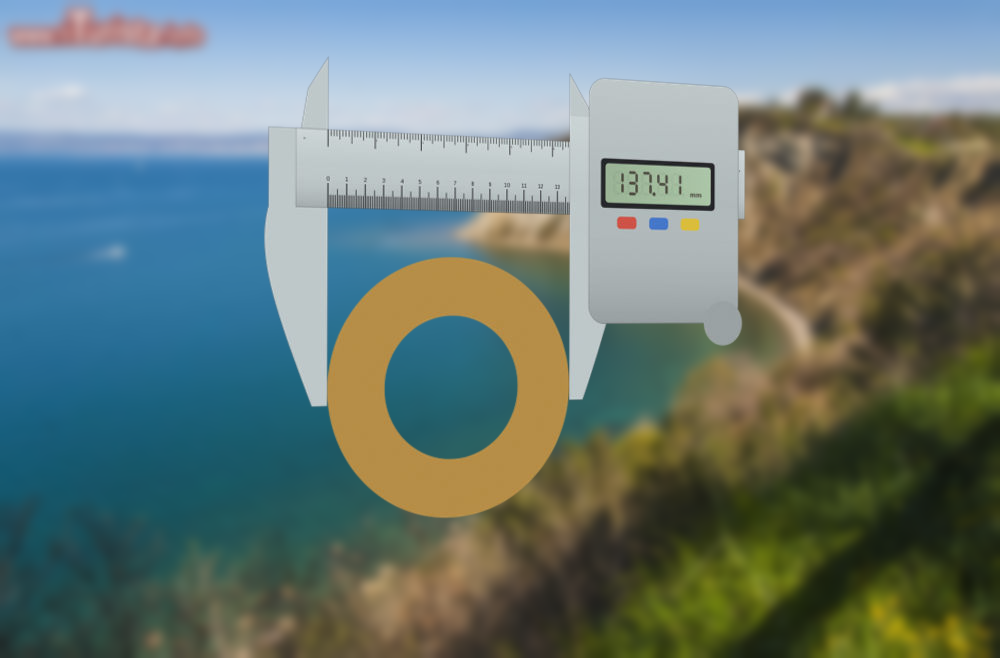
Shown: mm 137.41
